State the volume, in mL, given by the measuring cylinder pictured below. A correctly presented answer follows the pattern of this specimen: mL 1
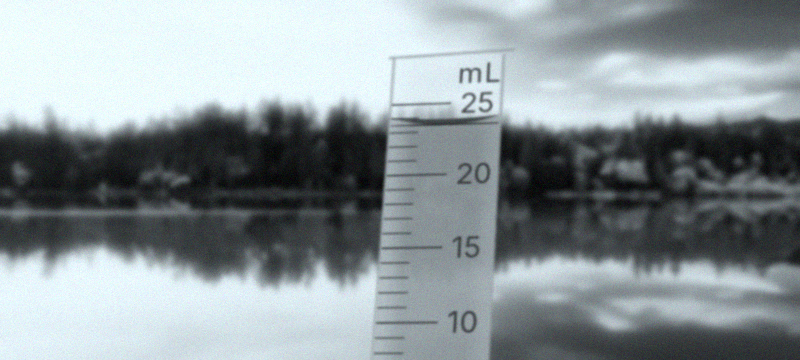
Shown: mL 23.5
